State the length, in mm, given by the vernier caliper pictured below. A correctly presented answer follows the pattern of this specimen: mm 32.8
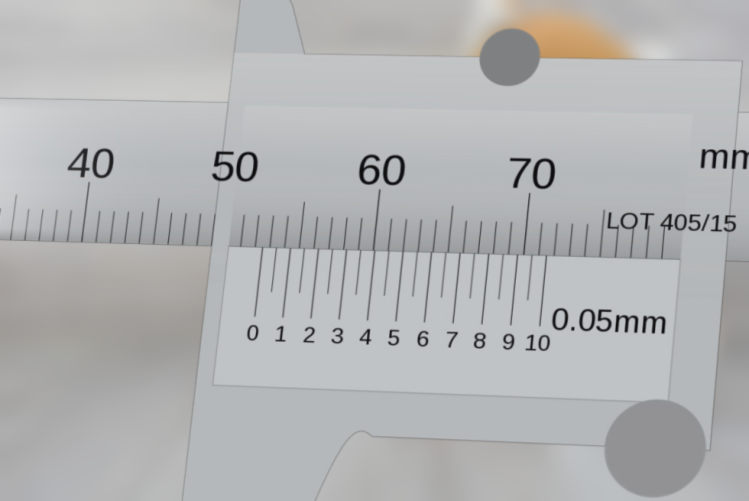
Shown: mm 52.5
